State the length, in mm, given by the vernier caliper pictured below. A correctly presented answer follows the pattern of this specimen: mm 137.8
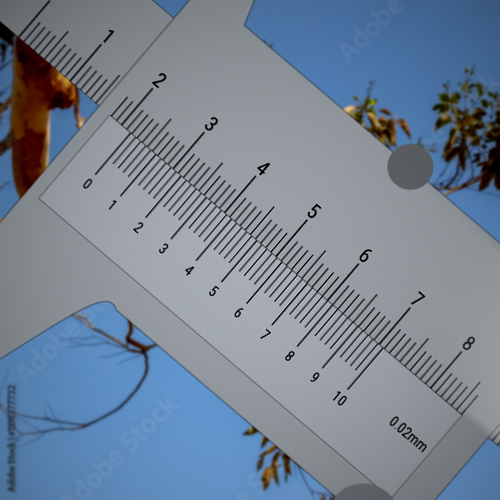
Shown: mm 21.8
